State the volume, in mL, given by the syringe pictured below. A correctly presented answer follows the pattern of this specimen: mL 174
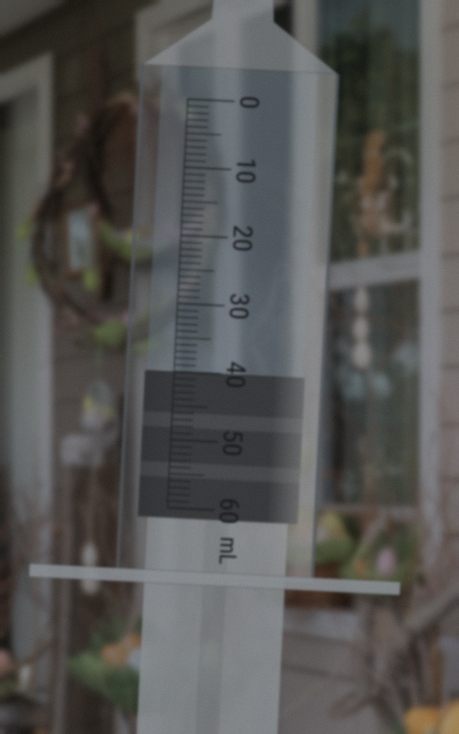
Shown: mL 40
